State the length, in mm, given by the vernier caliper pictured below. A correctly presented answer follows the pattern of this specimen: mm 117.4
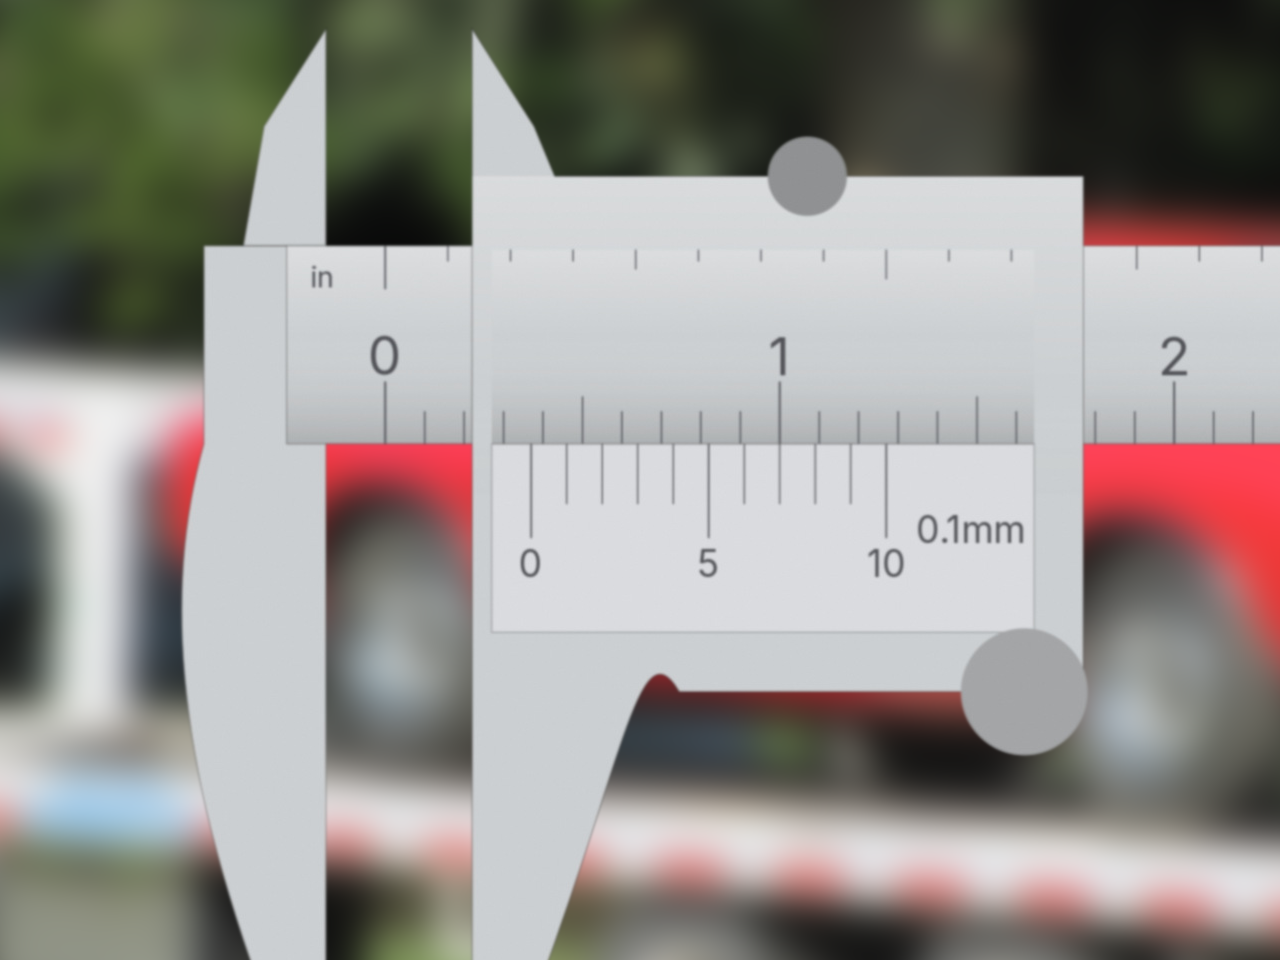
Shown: mm 3.7
